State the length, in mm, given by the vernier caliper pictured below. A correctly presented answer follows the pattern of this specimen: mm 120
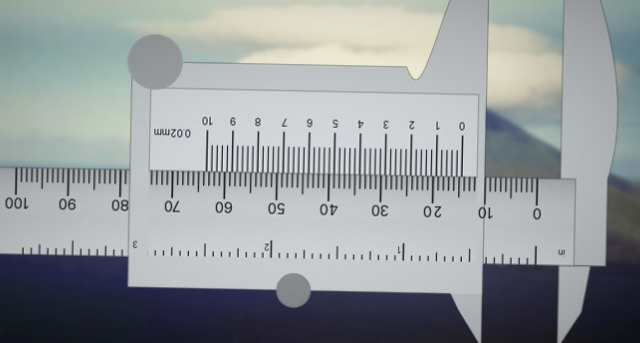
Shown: mm 14.5
